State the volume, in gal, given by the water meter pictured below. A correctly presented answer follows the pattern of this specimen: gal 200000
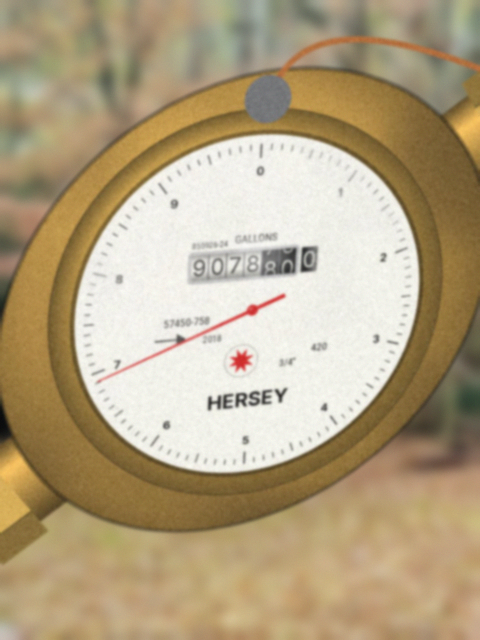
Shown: gal 9078796.9
